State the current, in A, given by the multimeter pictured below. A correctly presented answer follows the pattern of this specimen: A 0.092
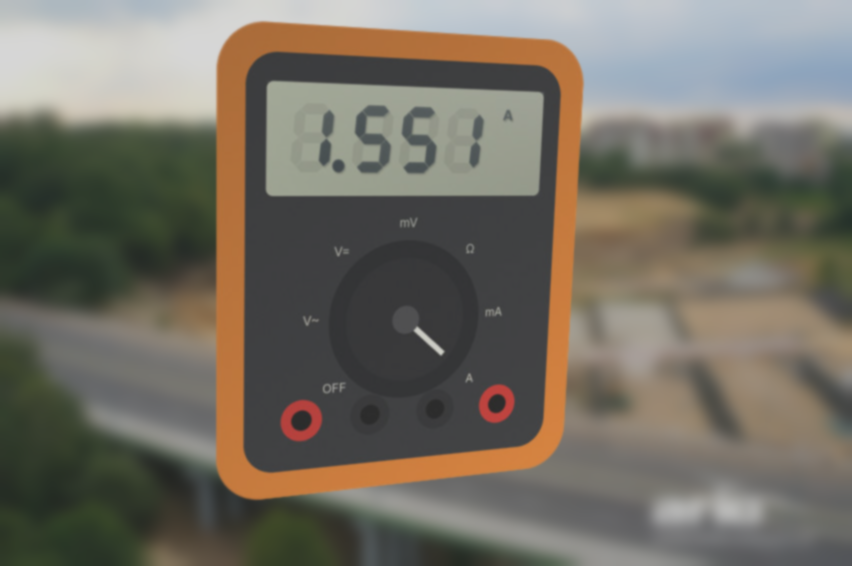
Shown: A 1.551
